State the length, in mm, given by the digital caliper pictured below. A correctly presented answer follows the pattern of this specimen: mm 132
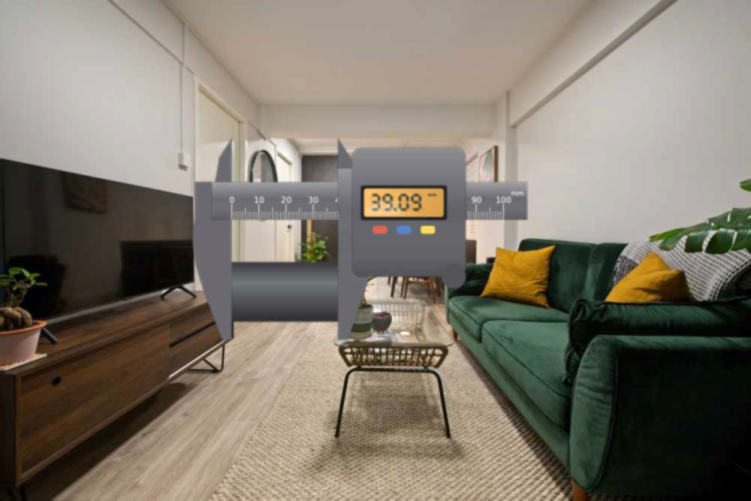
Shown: mm 39.09
